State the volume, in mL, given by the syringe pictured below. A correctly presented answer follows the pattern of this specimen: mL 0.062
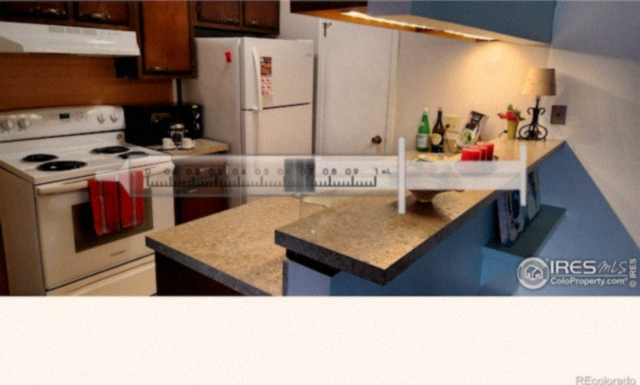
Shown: mL 0.6
